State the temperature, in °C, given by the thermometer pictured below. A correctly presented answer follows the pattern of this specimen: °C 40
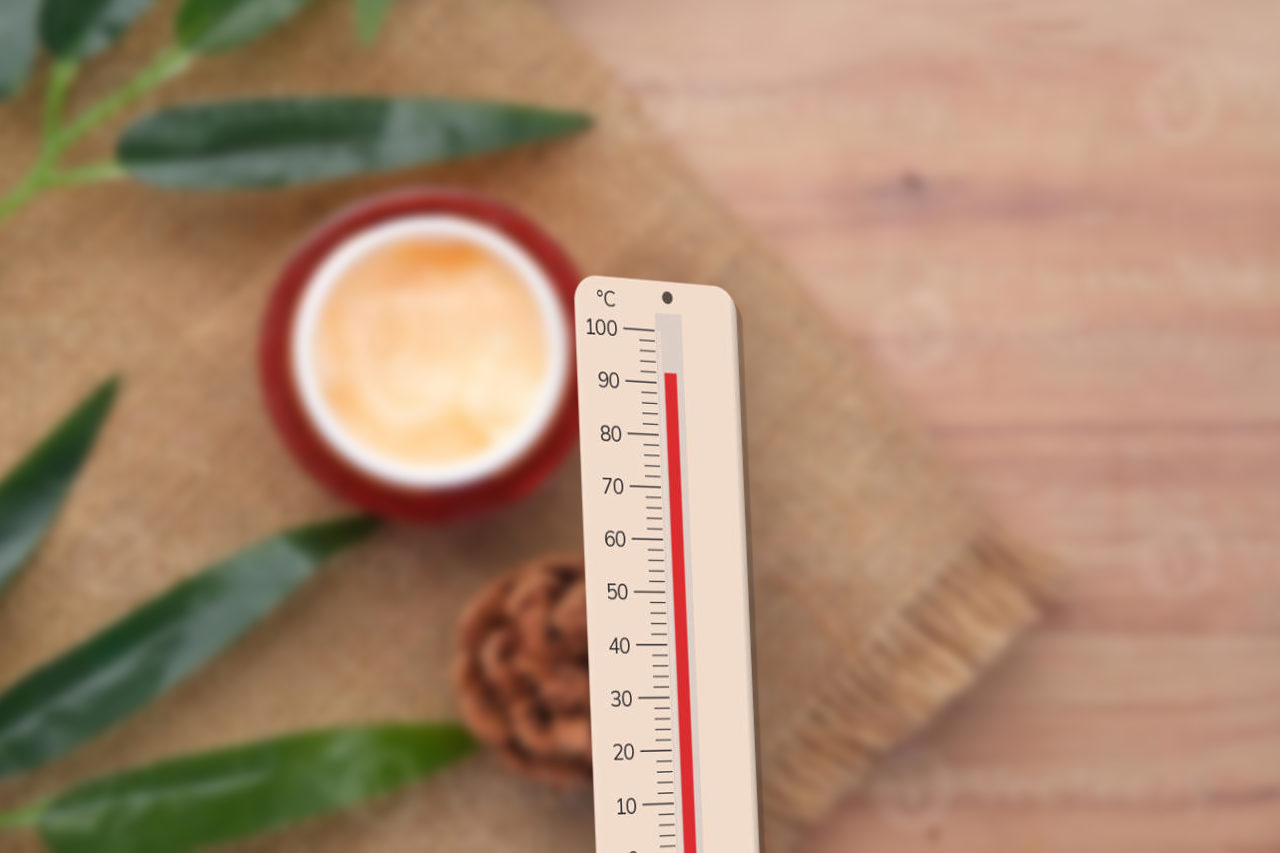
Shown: °C 92
